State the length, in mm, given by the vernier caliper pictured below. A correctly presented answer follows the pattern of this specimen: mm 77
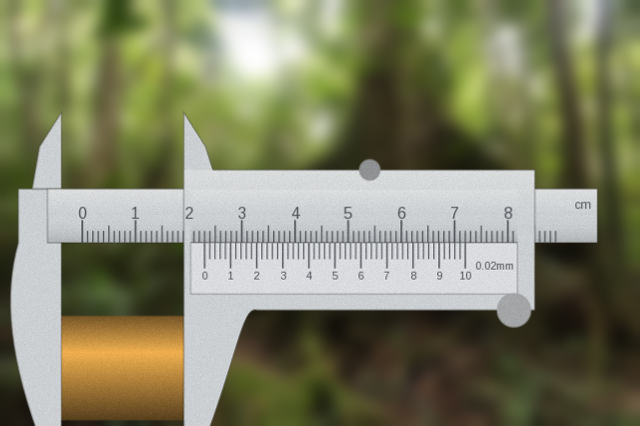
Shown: mm 23.0
